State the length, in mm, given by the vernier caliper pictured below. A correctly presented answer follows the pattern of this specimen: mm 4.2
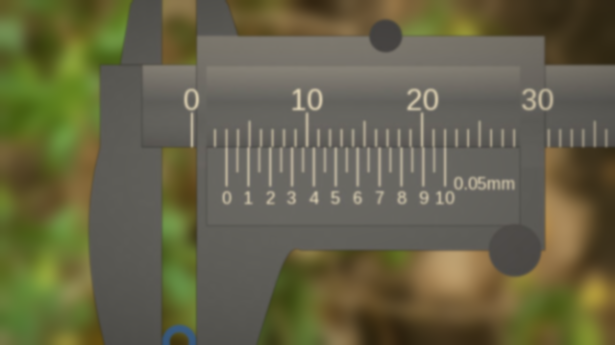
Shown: mm 3.0
